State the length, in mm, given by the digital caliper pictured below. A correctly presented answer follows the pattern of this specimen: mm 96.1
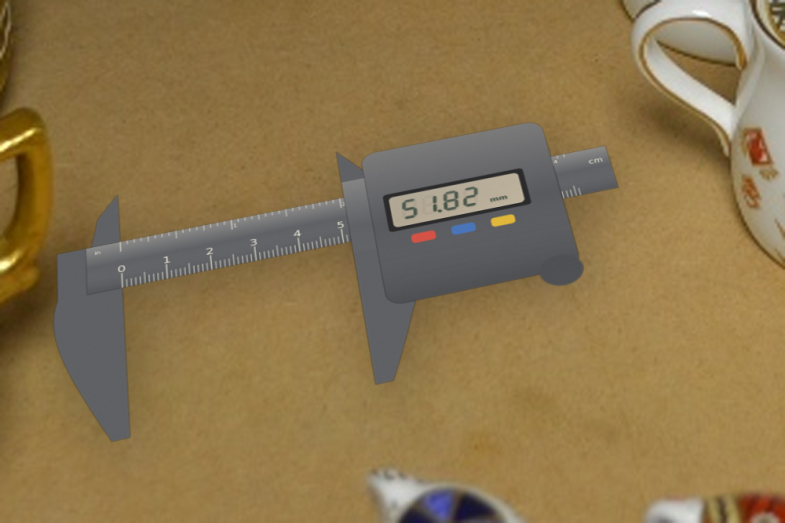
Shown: mm 51.82
